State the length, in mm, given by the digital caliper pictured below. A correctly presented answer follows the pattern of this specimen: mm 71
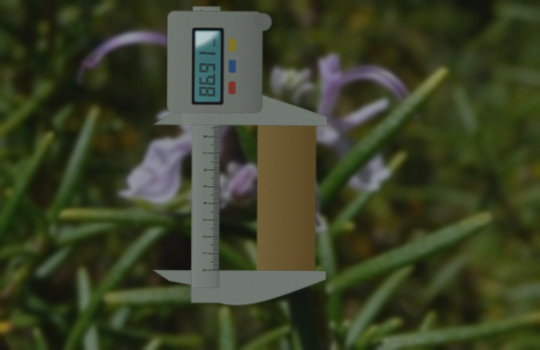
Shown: mm 86.91
